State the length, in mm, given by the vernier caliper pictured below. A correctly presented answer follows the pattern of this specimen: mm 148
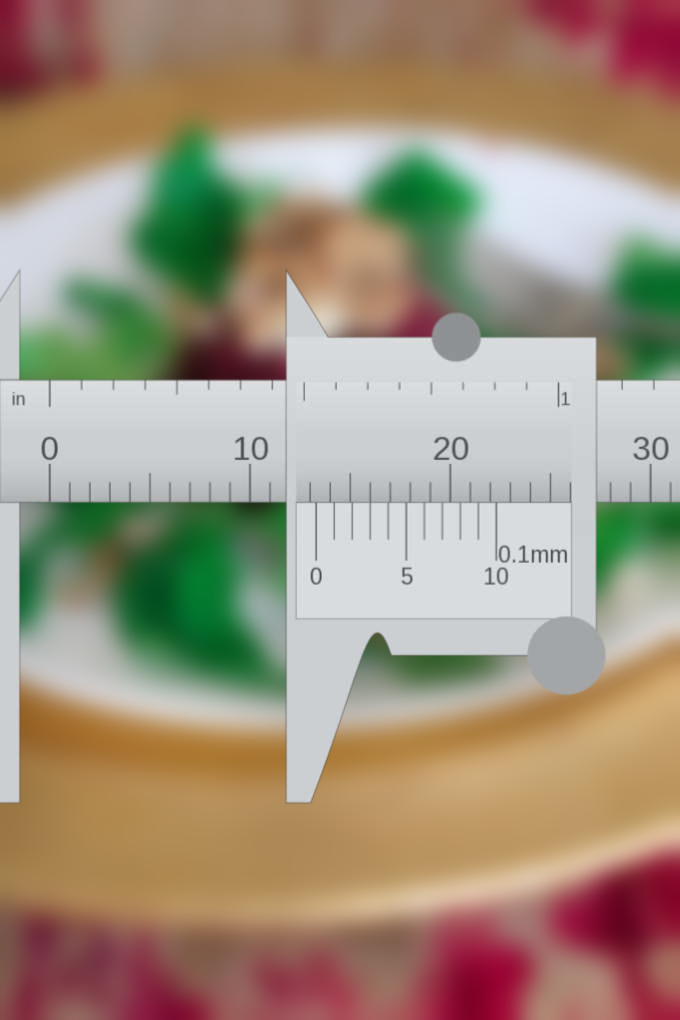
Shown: mm 13.3
